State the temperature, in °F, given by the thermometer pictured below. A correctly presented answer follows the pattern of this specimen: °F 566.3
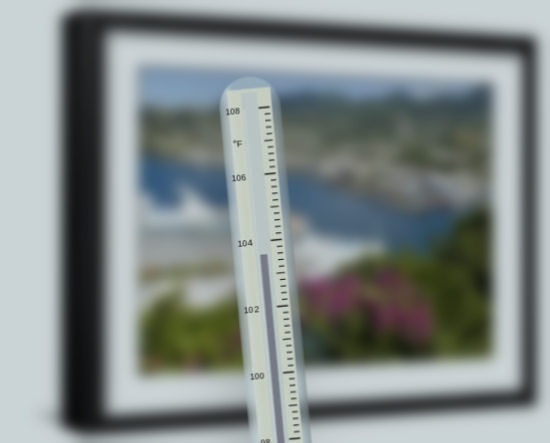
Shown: °F 103.6
